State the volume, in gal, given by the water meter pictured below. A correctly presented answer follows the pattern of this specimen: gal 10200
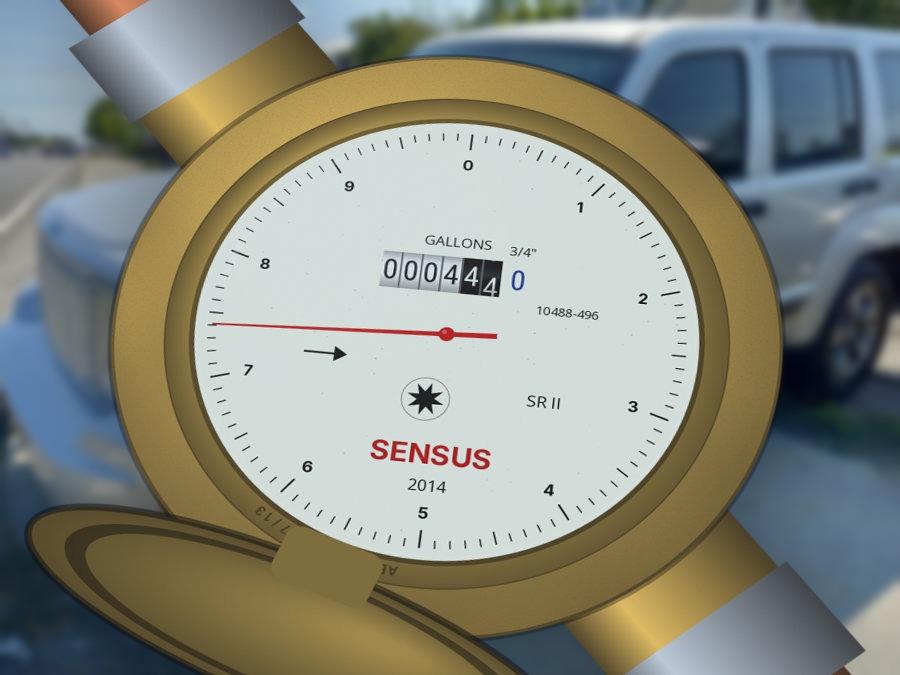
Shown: gal 4437.4
